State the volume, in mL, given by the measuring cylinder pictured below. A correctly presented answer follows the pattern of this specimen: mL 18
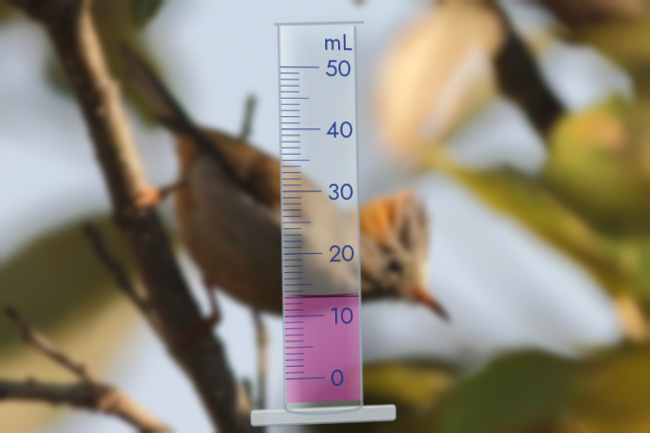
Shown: mL 13
